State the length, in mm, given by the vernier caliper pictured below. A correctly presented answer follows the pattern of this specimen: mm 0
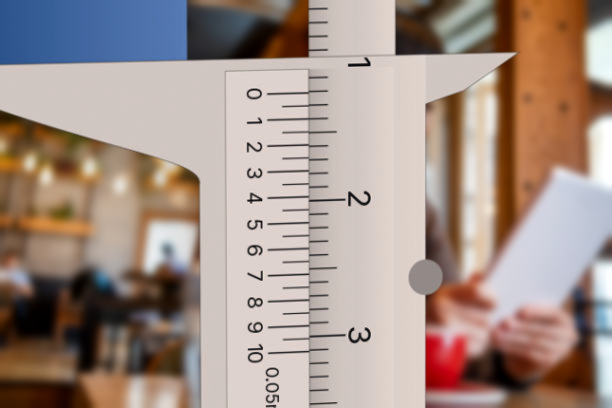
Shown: mm 12.1
